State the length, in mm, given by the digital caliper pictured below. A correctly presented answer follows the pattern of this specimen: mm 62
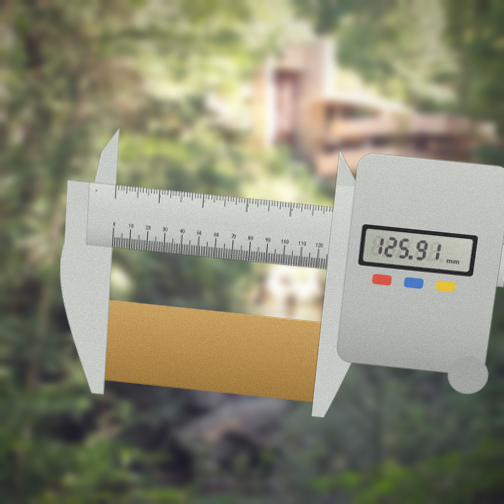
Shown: mm 125.91
